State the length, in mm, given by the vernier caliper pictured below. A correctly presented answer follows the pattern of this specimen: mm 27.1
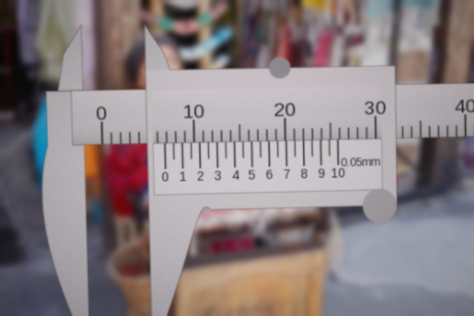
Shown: mm 6.8
